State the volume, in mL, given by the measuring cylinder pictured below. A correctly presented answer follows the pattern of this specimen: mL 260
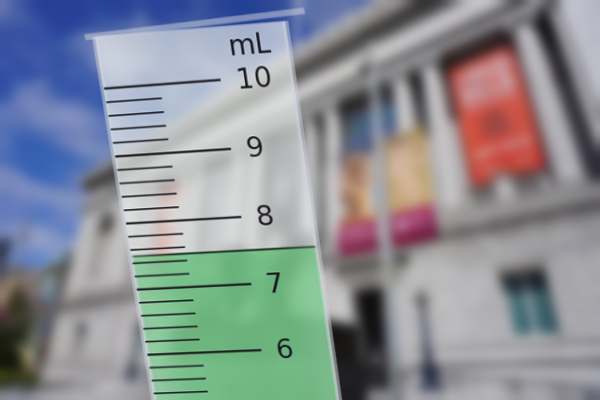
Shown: mL 7.5
